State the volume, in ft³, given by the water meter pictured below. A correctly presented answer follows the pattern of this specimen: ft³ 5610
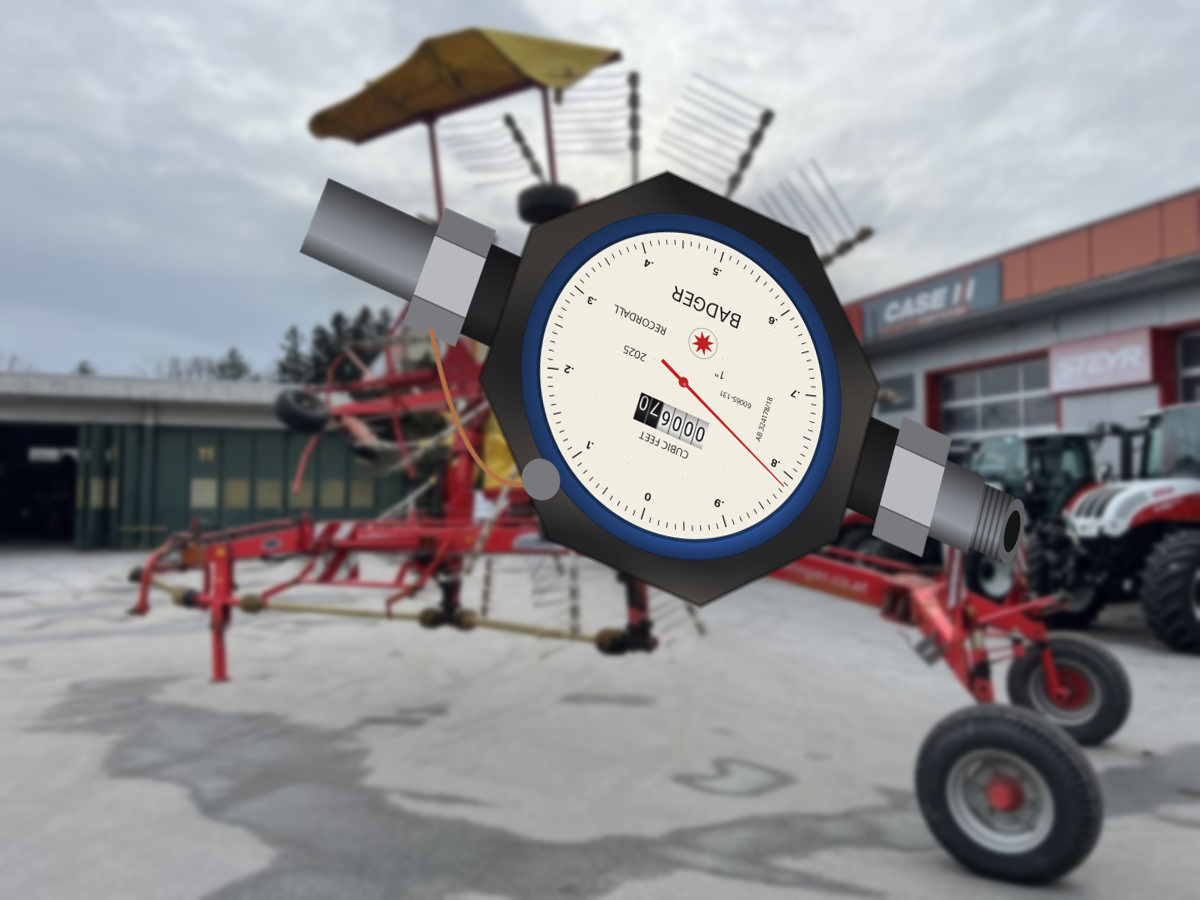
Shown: ft³ 669.81
